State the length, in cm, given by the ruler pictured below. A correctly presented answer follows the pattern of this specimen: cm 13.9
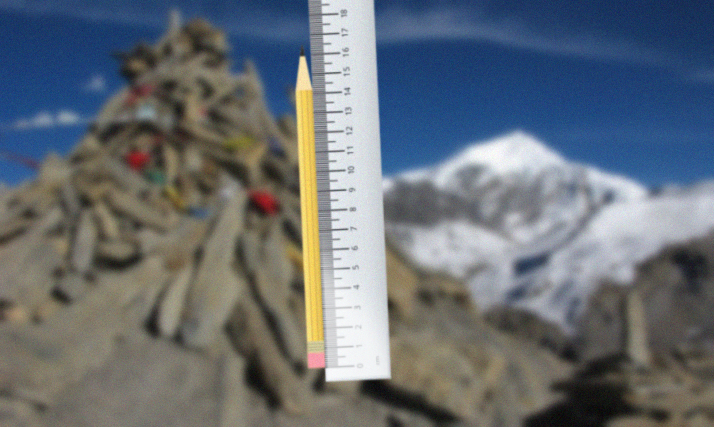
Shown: cm 16.5
